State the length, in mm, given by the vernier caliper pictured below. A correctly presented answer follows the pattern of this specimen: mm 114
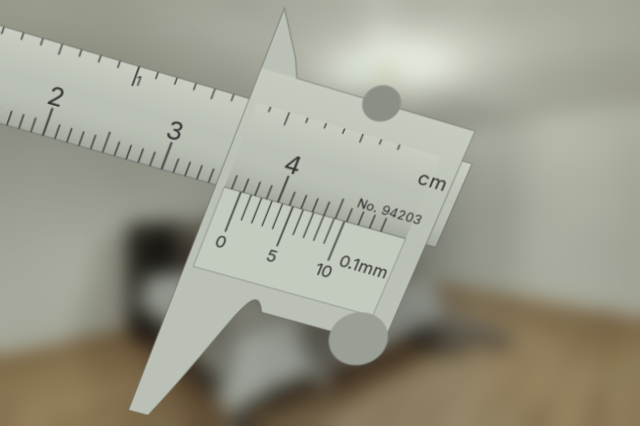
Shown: mm 36.8
